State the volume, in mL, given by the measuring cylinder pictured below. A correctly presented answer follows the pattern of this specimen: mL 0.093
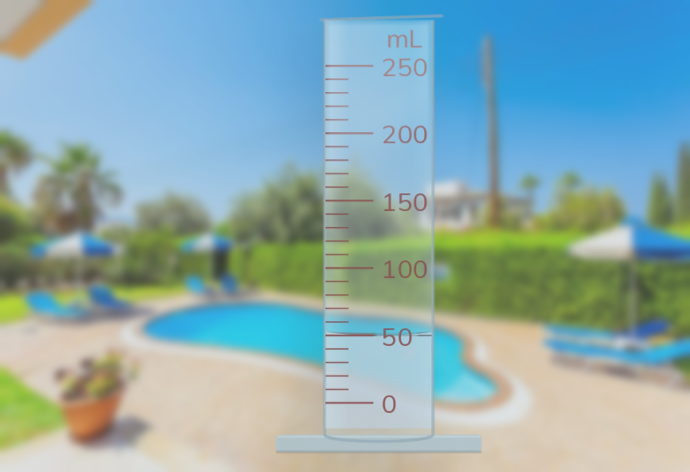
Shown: mL 50
